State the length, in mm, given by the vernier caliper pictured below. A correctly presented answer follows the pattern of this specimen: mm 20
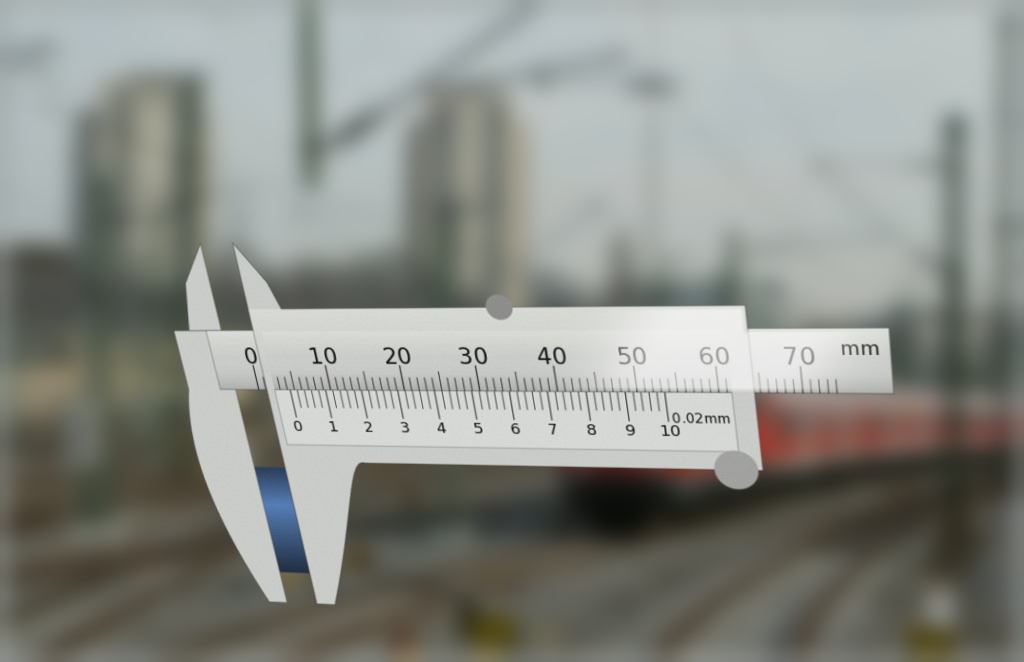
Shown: mm 4.4
